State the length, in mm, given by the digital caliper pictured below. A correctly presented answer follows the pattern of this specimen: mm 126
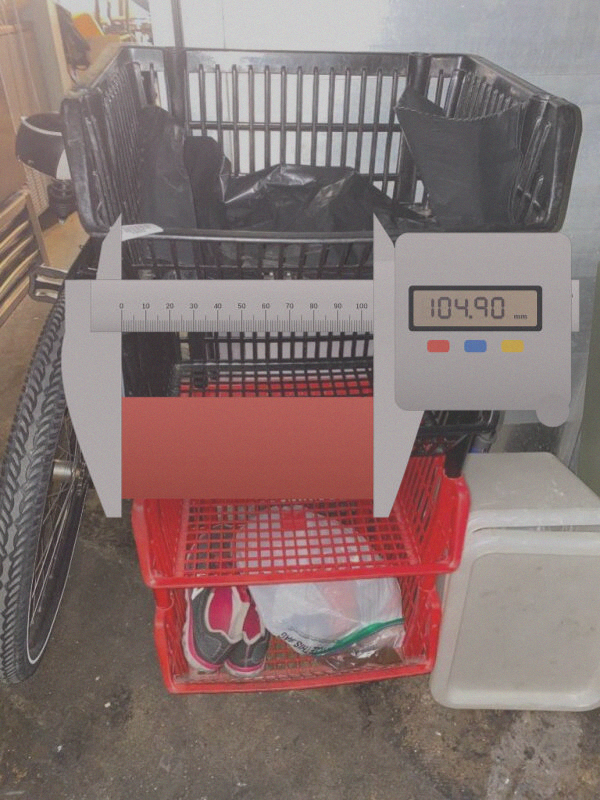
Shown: mm 104.90
